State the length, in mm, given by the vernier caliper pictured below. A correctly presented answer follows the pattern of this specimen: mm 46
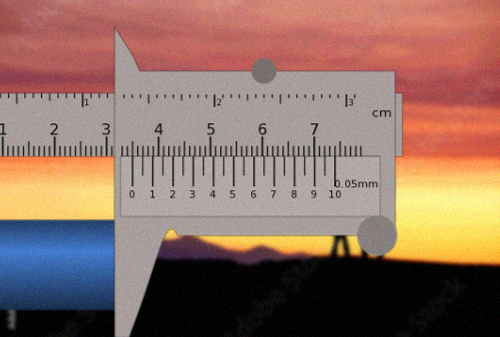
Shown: mm 35.0
